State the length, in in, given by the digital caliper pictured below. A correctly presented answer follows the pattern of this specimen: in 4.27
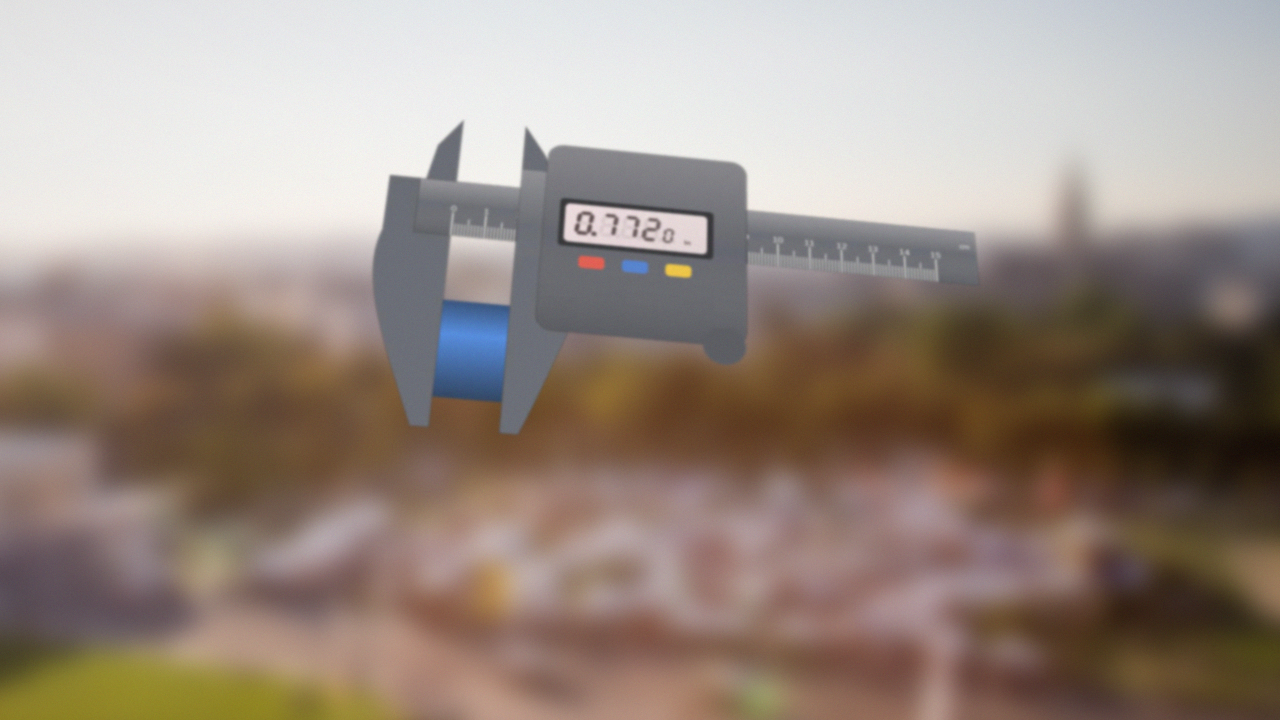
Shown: in 0.7720
